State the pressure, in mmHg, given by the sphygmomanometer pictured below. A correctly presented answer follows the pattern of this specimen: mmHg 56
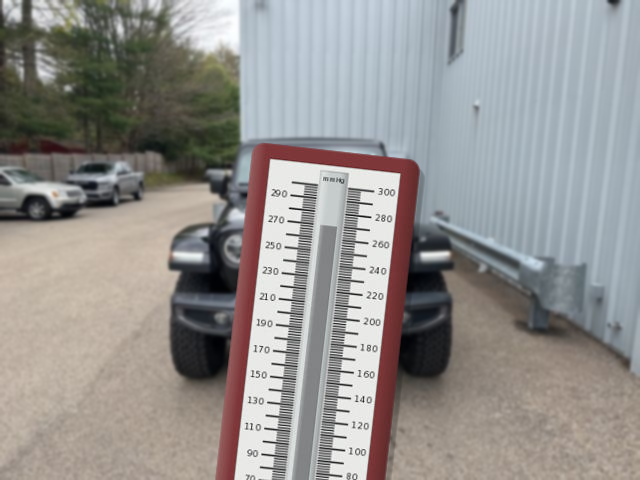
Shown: mmHg 270
